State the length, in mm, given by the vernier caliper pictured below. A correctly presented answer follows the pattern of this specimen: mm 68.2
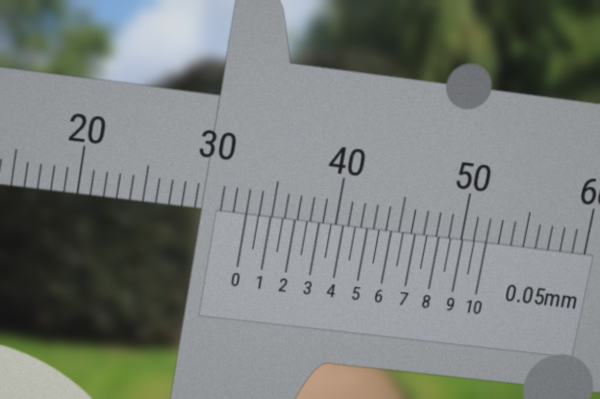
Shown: mm 33.0
